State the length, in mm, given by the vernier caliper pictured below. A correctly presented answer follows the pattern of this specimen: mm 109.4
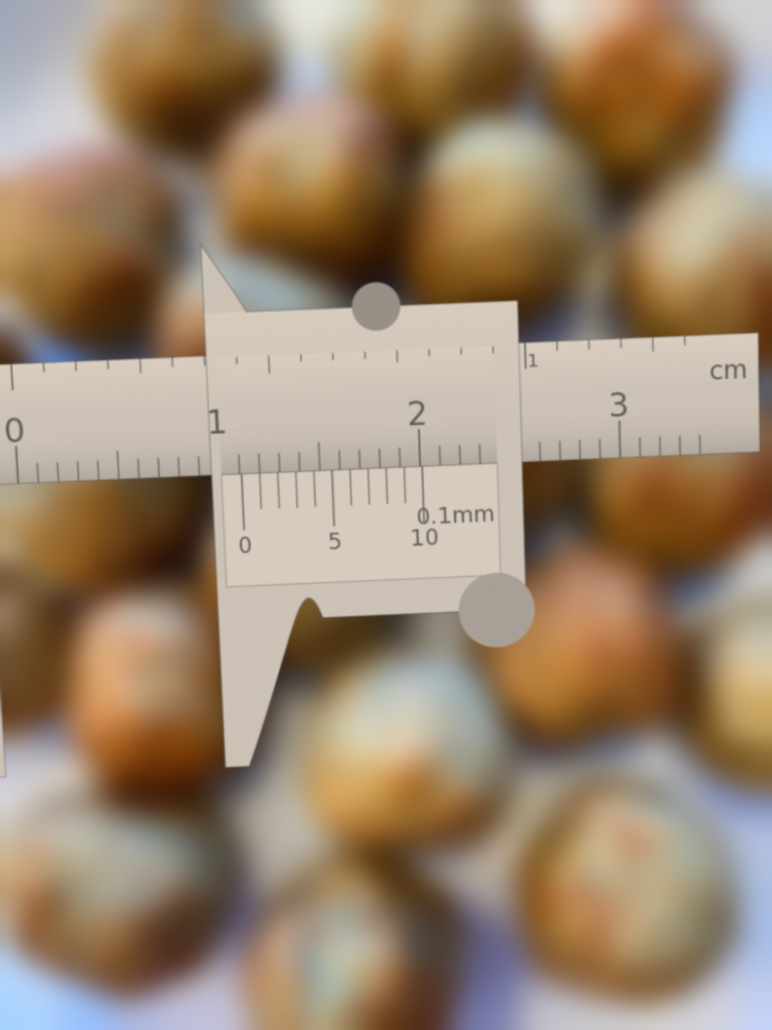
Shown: mm 11.1
